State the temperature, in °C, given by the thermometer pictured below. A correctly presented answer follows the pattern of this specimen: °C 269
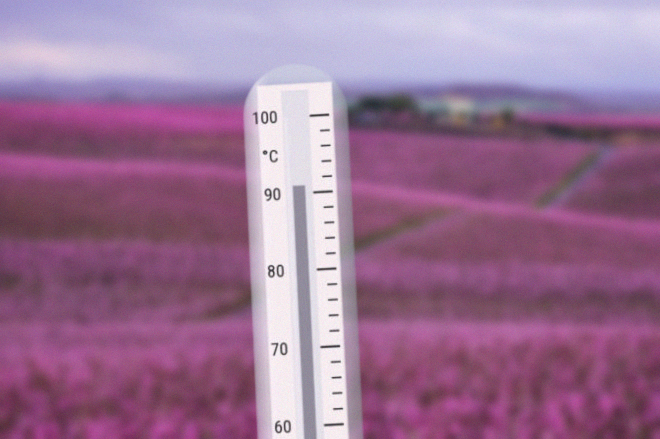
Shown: °C 91
